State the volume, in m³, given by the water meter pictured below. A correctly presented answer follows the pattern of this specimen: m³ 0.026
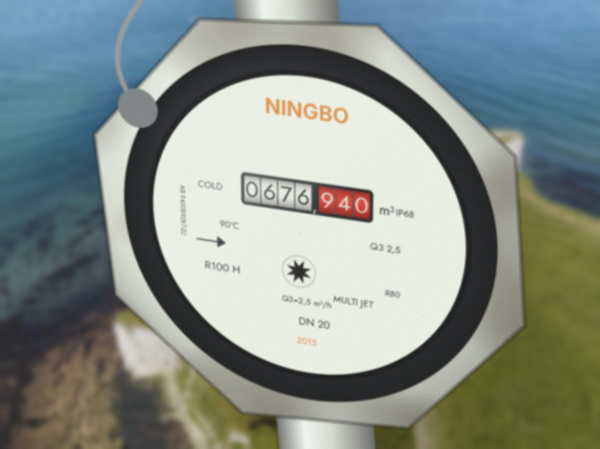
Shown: m³ 676.940
